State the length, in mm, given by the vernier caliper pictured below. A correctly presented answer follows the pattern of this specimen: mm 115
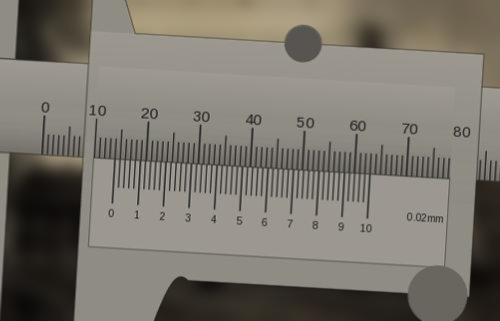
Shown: mm 14.0
